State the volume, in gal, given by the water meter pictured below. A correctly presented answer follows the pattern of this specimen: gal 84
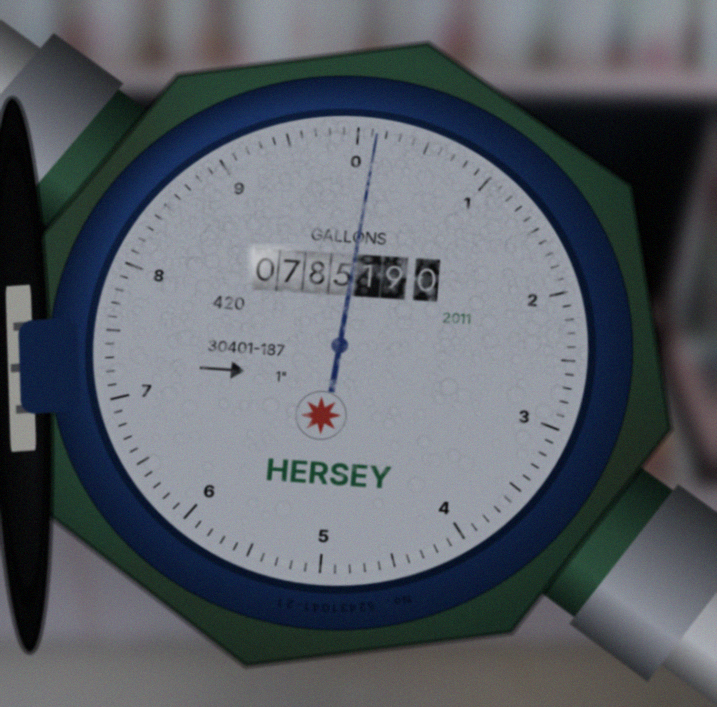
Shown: gal 785190.1
